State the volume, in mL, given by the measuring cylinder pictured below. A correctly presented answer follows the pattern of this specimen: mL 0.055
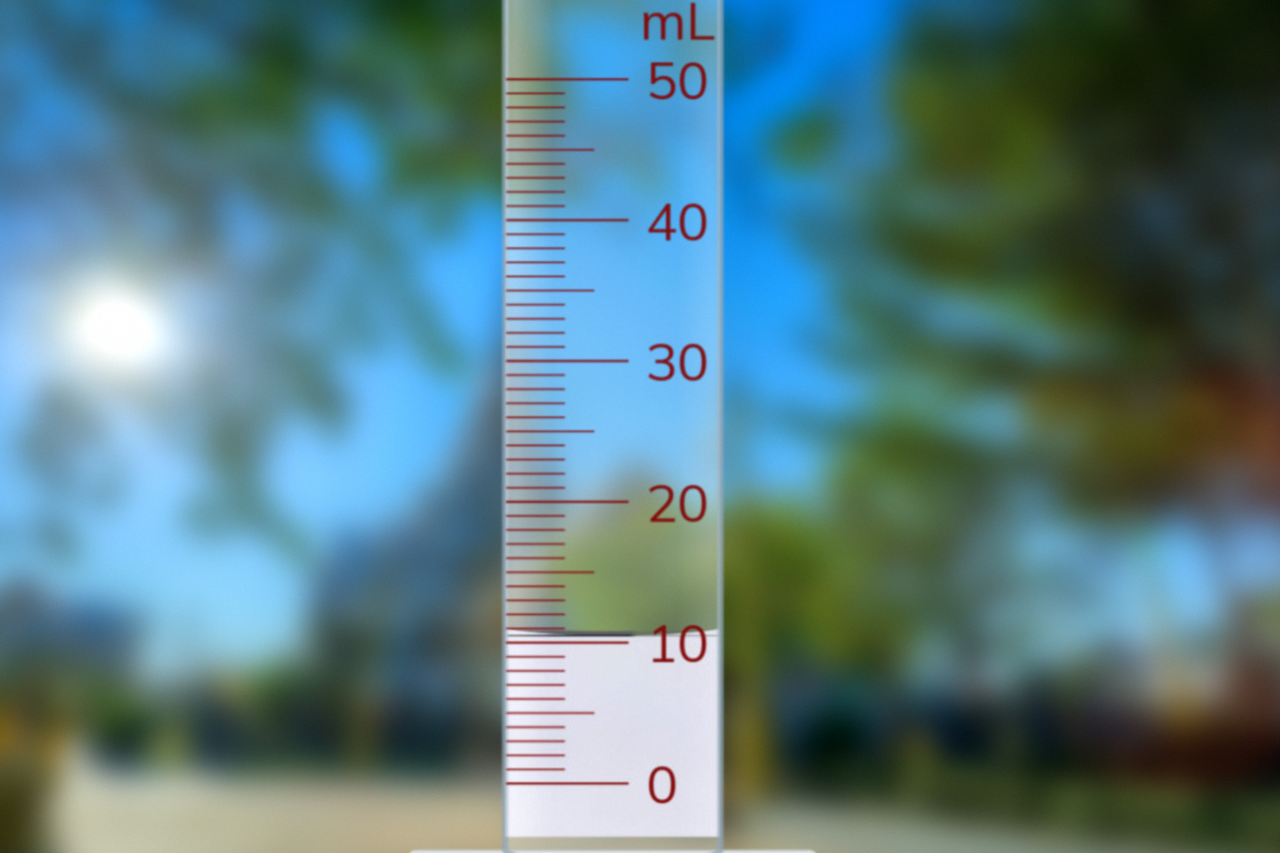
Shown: mL 10.5
